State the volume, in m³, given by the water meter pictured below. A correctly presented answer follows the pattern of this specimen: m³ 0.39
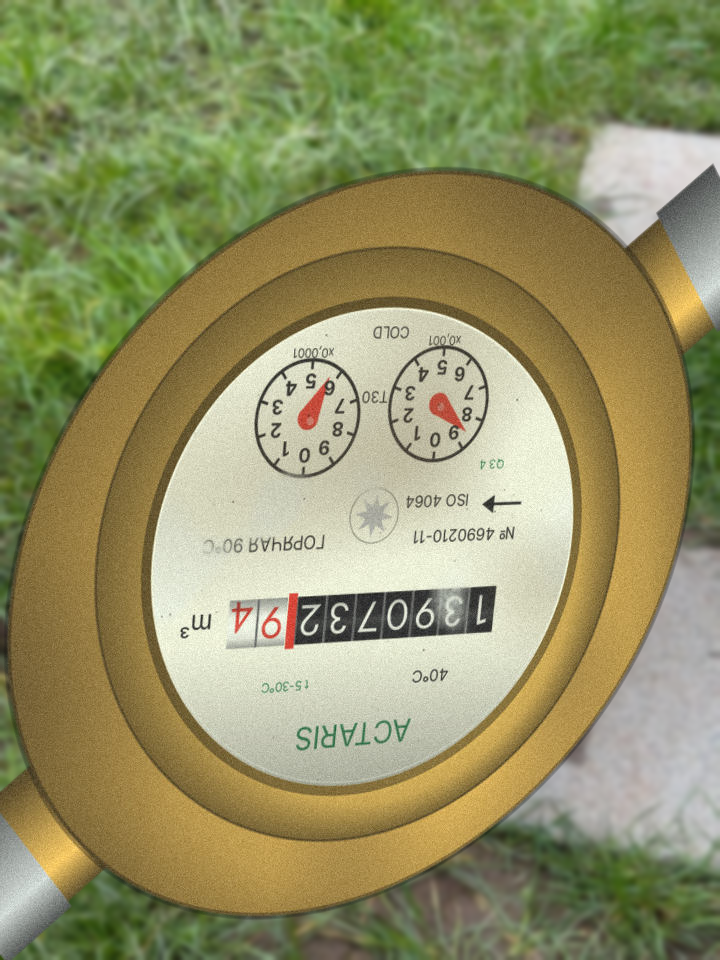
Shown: m³ 1390732.9385
